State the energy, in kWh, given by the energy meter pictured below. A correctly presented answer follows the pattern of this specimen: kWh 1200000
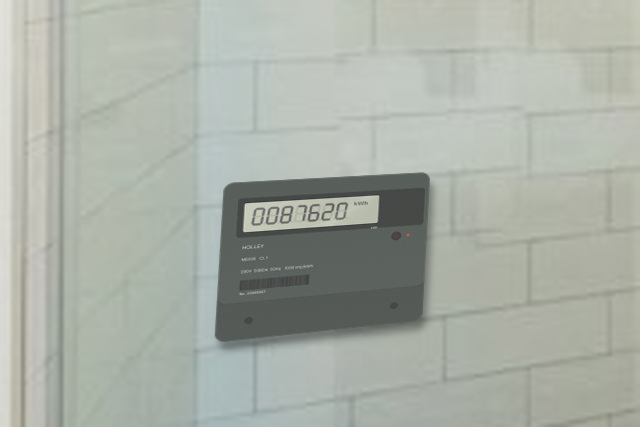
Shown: kWh 87620
